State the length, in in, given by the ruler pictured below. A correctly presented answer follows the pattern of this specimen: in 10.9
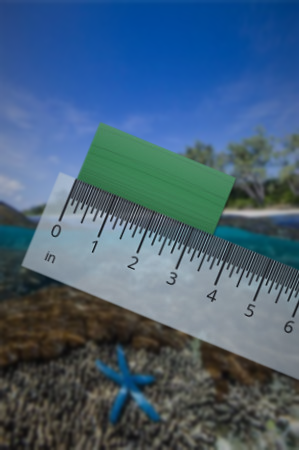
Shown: in 3.5
